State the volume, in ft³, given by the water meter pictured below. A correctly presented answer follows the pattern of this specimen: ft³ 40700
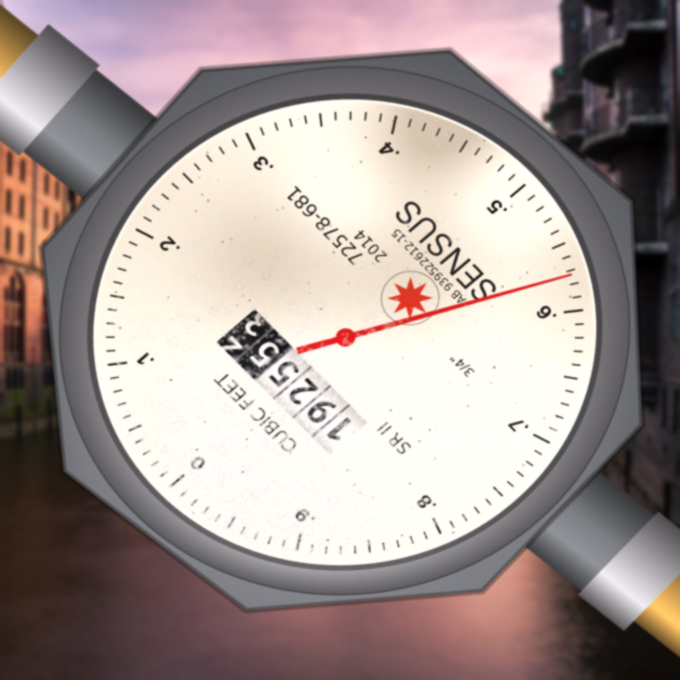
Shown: ft³ 192552.57
